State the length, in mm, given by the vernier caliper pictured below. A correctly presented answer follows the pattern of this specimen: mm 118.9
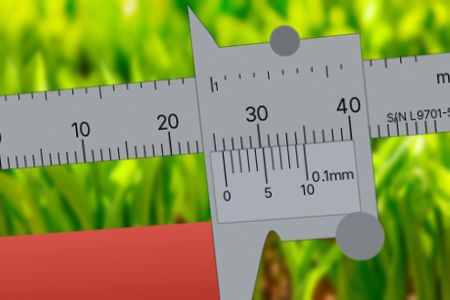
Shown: mm 25.8
